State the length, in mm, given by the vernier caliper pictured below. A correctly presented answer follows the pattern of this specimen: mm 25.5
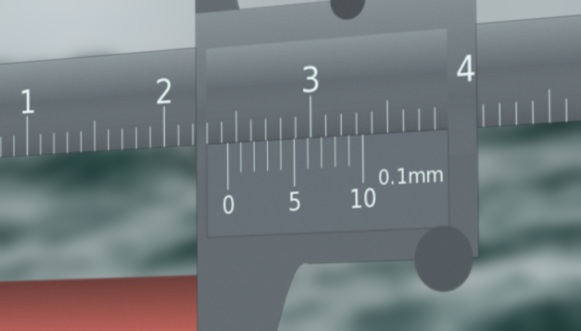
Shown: mm 24.4
